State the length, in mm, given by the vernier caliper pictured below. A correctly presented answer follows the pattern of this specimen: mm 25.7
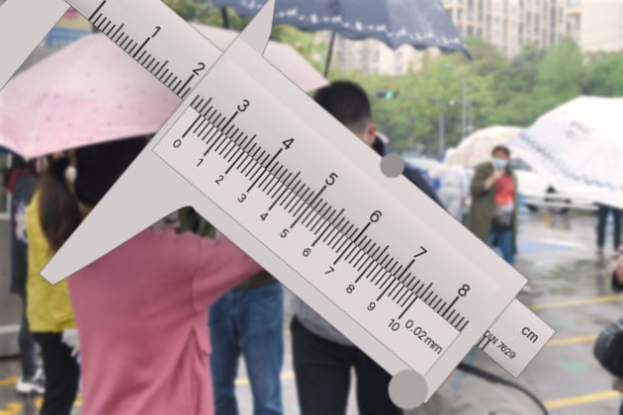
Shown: mm 25.5
